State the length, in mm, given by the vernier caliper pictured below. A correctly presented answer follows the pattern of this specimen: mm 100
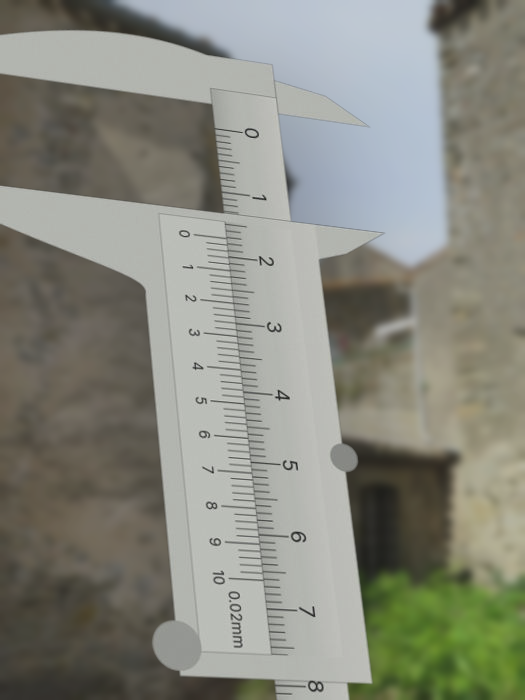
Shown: mm 17.2
